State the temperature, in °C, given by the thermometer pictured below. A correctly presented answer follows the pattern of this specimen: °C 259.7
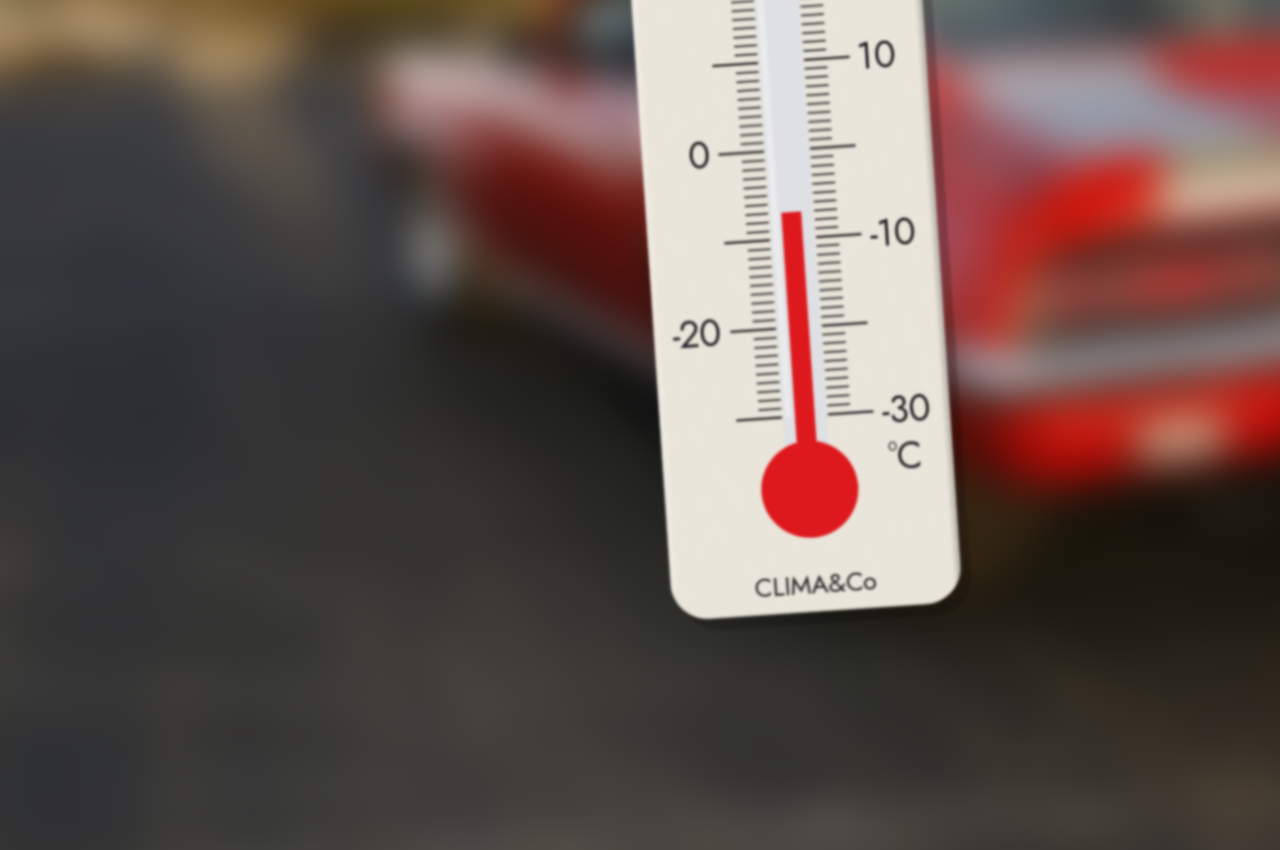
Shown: °C -7
